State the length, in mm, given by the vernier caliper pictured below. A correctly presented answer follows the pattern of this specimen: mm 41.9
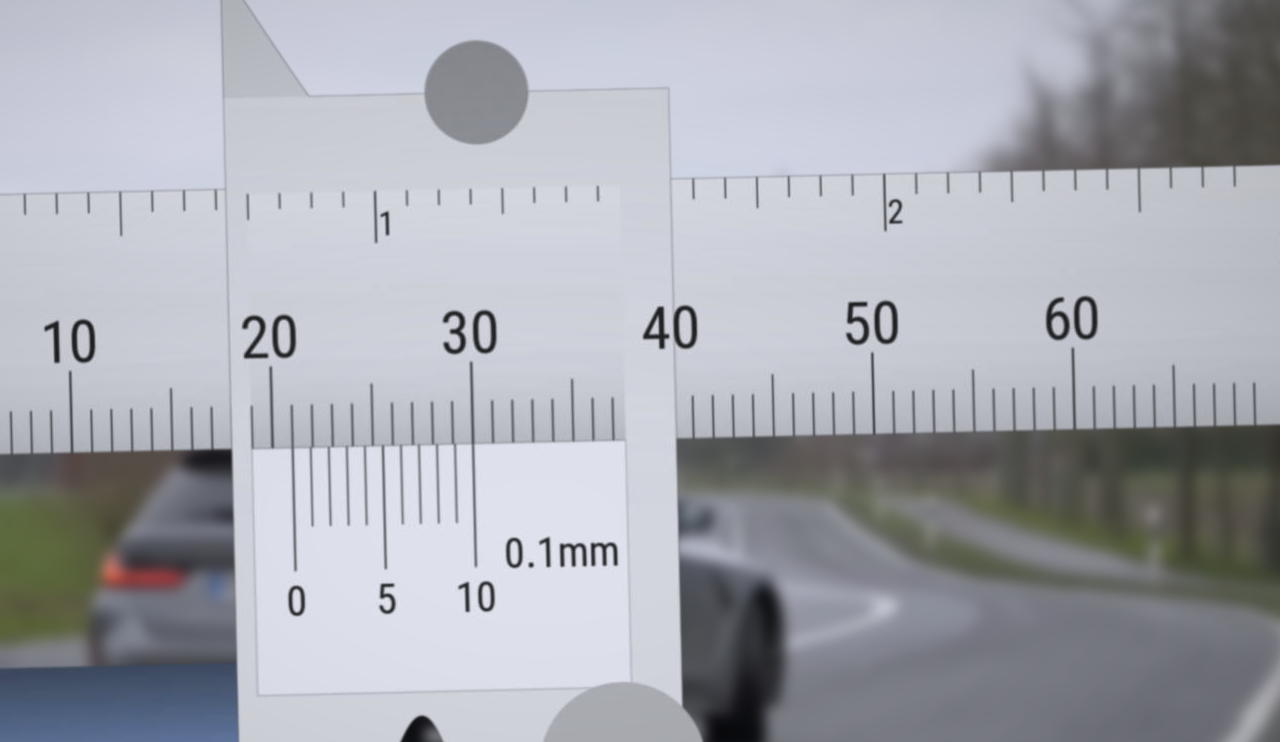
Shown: mm 21.0
